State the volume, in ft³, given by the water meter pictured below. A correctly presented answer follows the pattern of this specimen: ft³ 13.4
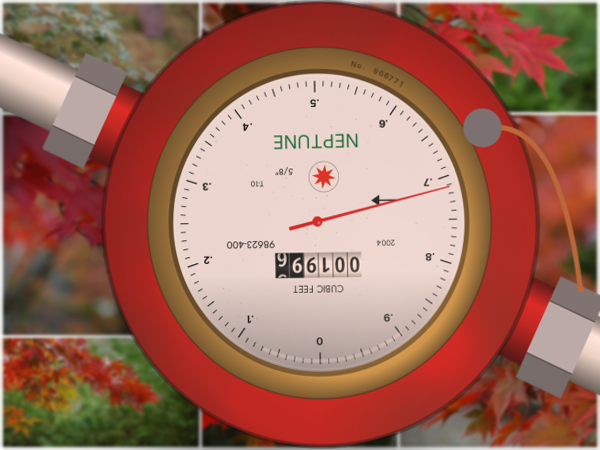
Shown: ft³ 1995.71
